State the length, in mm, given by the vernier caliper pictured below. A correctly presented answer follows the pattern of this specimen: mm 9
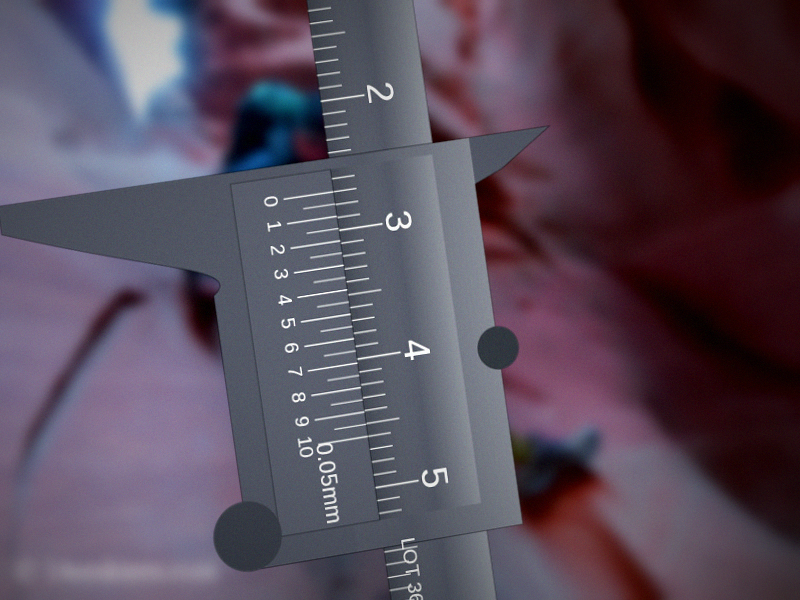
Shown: mm 27.0
